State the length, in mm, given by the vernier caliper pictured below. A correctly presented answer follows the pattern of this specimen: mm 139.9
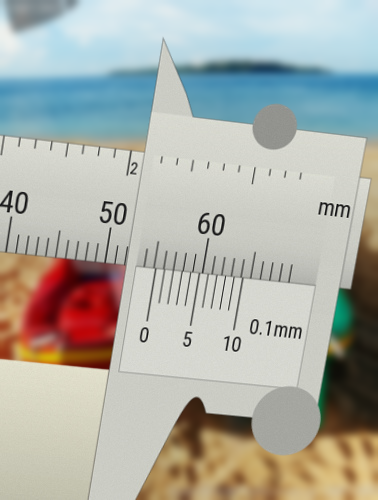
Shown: mm 55.2
